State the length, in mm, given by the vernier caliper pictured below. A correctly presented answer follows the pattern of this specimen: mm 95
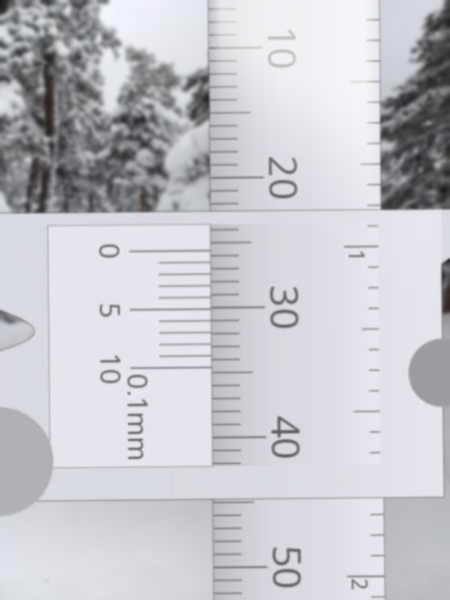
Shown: mm 25.6
